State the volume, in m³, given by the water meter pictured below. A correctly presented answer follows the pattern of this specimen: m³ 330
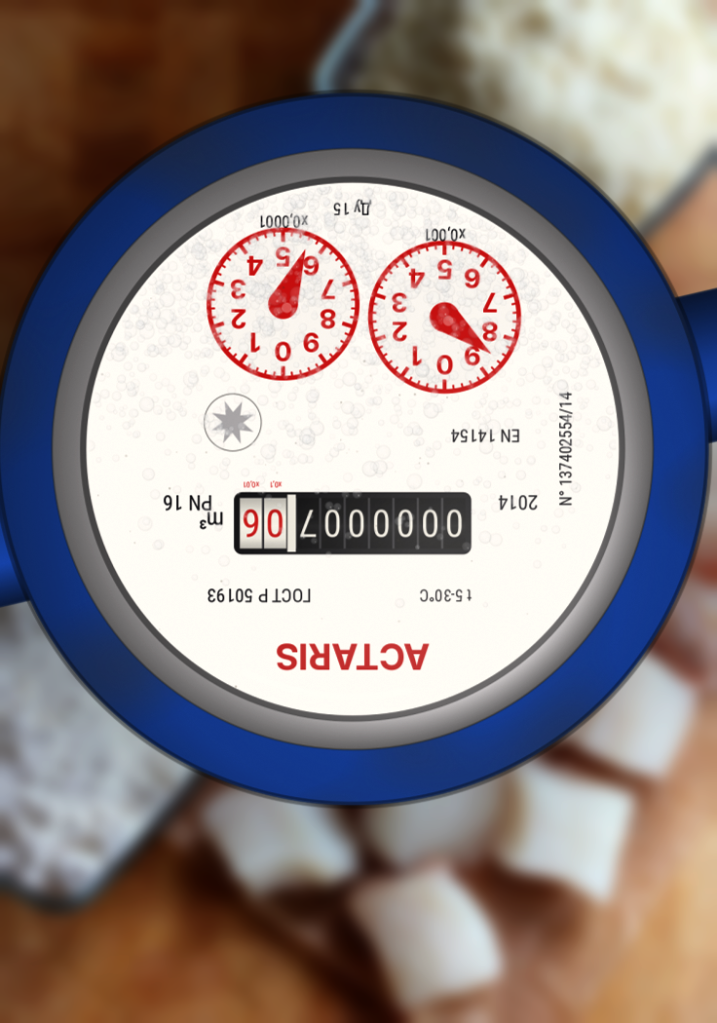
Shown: m³ 7.0685
